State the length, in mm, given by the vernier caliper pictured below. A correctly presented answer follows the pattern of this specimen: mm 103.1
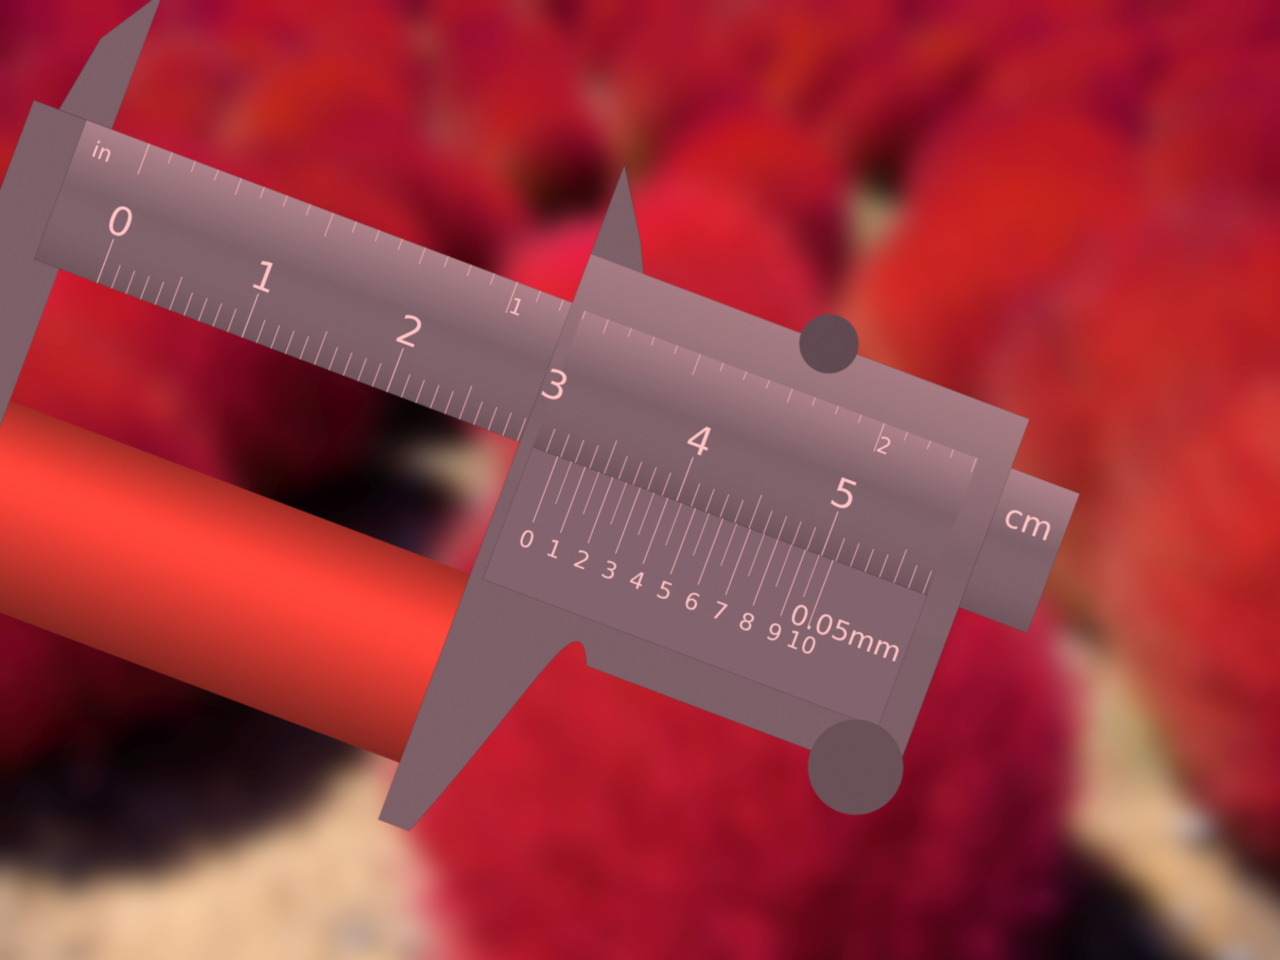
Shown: mm 31.8
